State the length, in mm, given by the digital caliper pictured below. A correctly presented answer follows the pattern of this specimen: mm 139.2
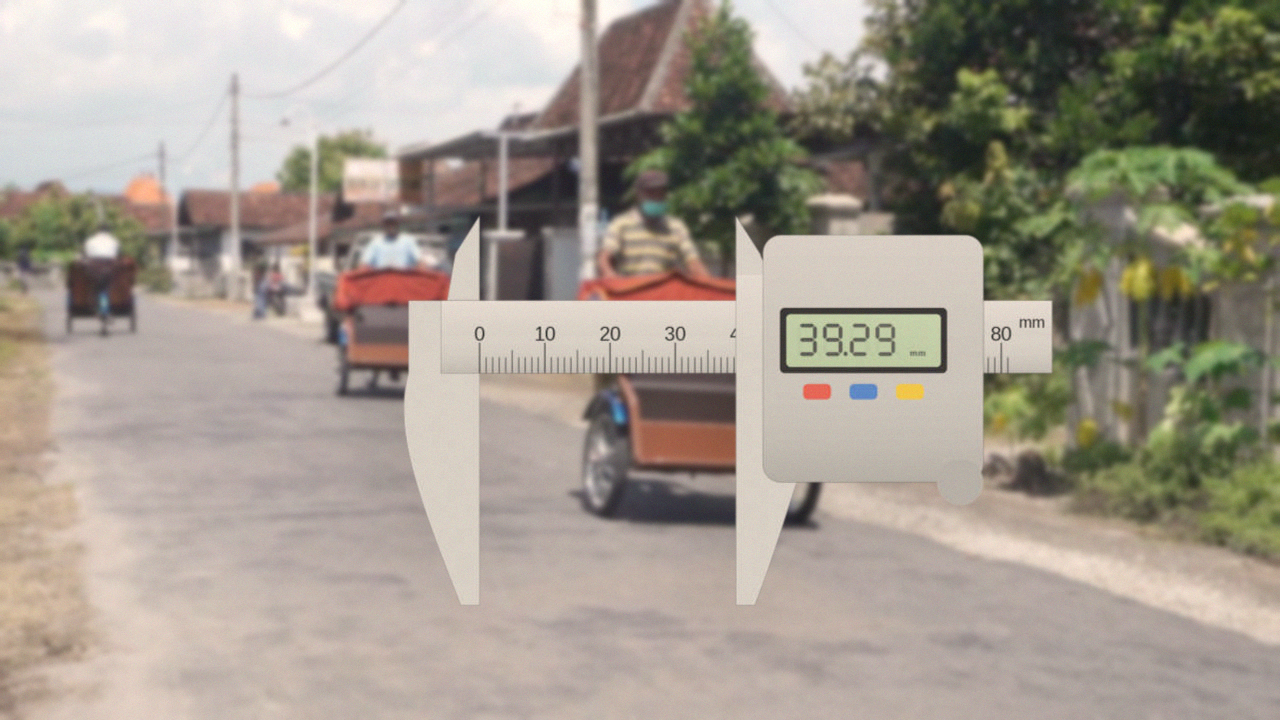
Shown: mm 39.29
